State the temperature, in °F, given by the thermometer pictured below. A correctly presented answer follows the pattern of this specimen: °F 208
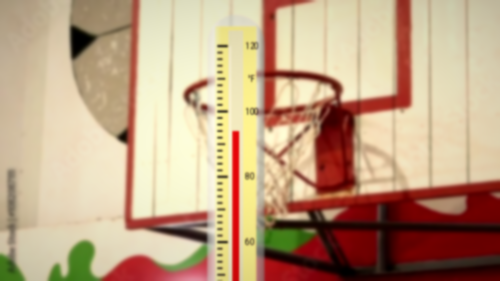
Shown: °F 94
